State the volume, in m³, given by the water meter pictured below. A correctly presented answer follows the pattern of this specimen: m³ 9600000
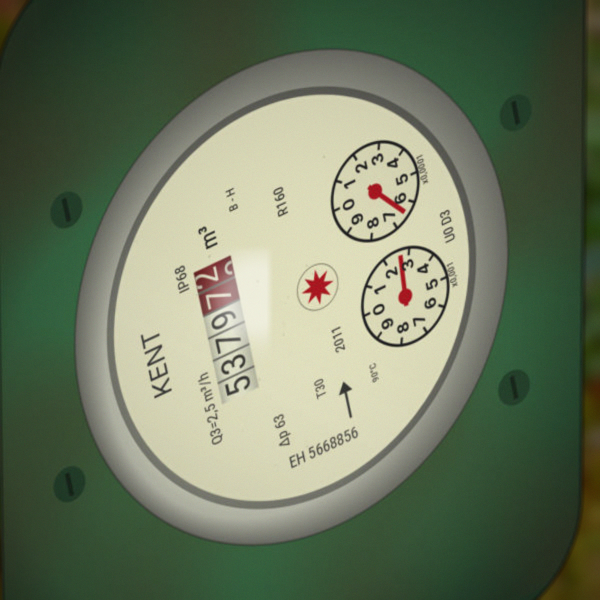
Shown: m³ 5379.7226
